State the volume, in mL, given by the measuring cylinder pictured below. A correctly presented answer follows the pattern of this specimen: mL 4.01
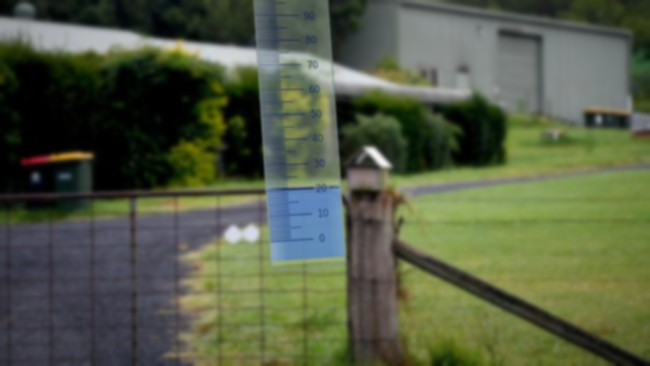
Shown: mL 20
